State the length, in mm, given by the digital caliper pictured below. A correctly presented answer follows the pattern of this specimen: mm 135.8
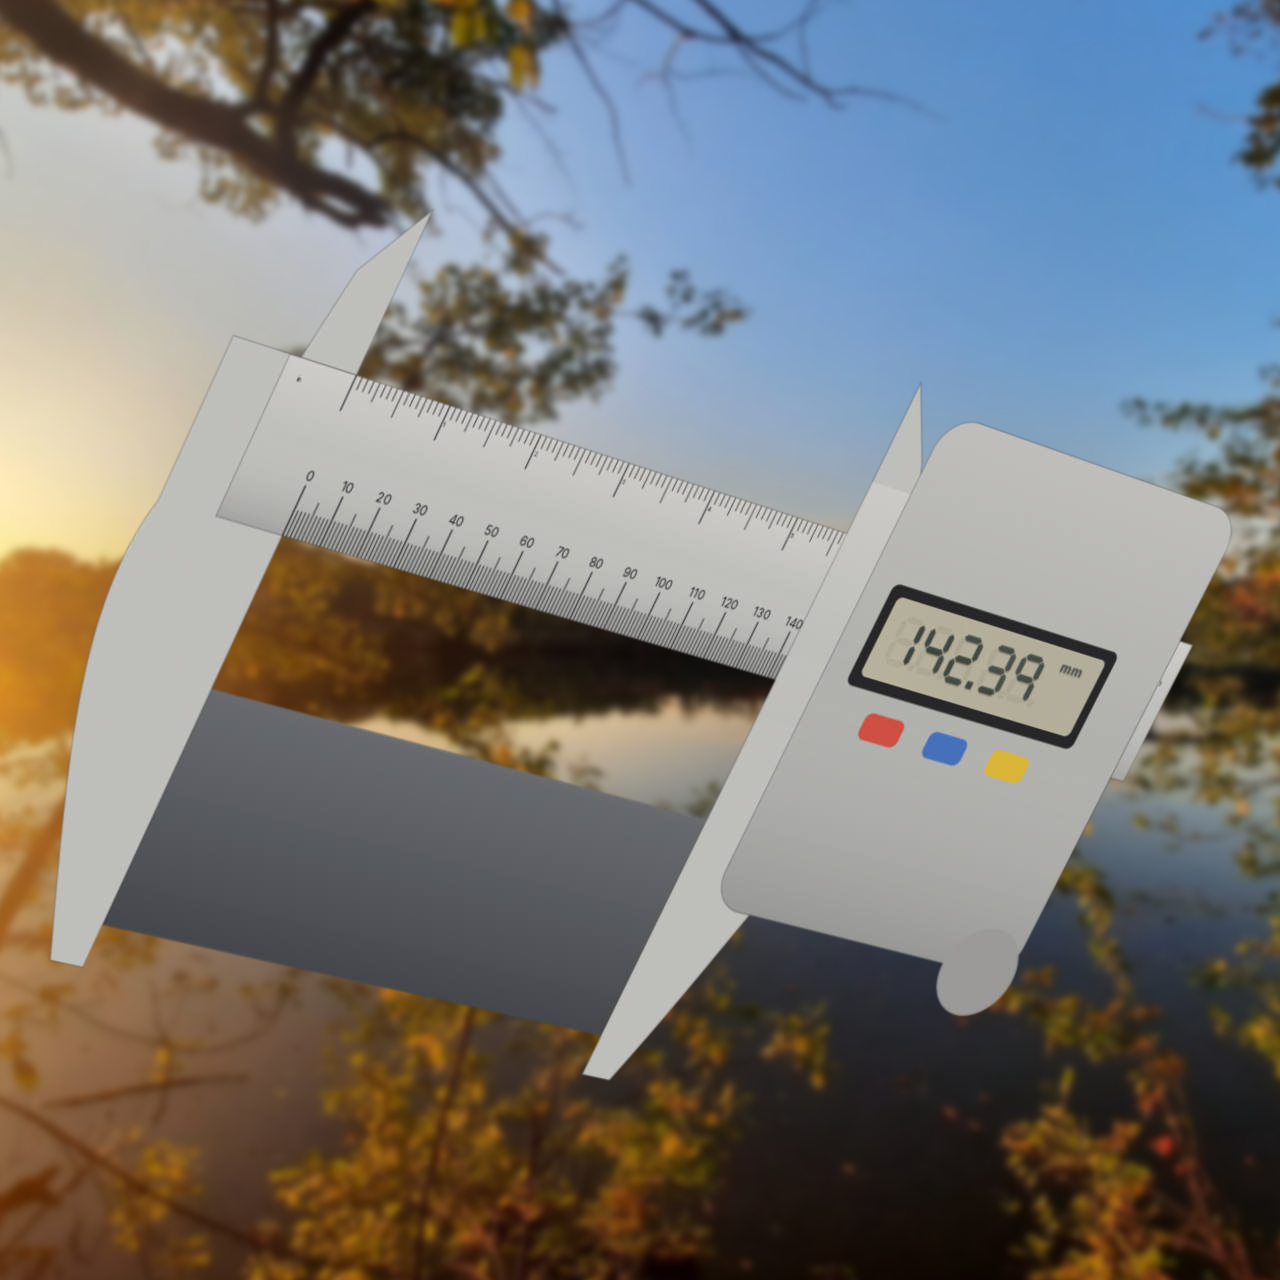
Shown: mm 142.39
